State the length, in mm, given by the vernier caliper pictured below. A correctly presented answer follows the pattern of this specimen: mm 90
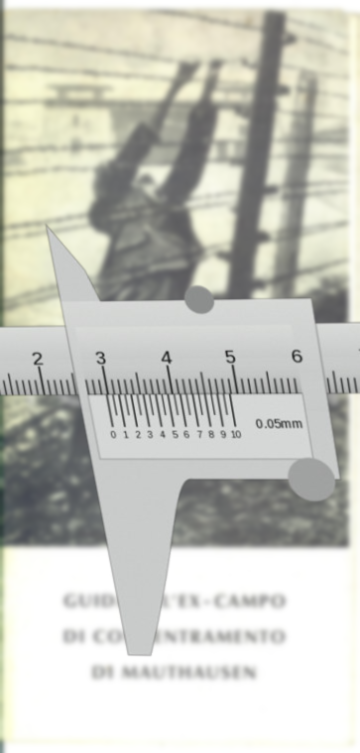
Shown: mm 29.8
